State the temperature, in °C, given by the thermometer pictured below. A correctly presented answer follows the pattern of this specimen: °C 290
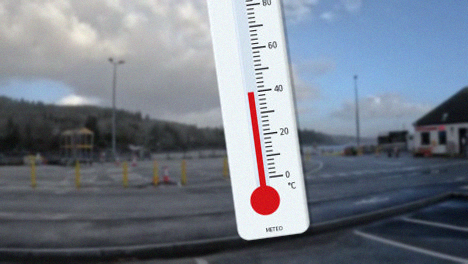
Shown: °C 40
